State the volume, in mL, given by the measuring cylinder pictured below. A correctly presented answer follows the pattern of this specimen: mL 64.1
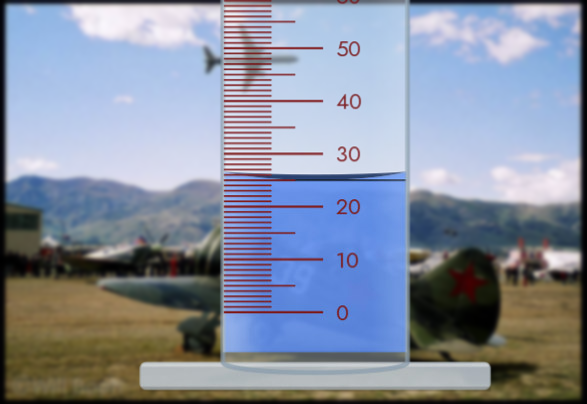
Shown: mL 25
